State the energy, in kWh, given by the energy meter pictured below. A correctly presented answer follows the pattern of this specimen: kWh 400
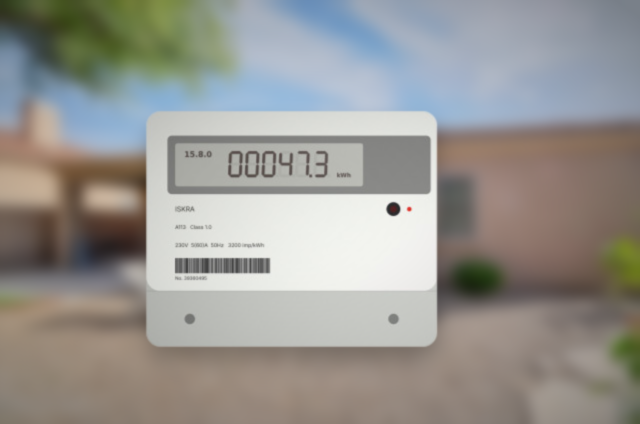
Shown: kWh 47.3
